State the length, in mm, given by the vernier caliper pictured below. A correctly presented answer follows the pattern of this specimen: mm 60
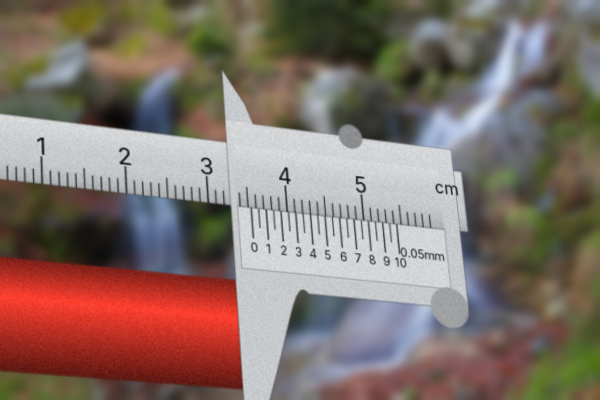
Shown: mm 35.4
